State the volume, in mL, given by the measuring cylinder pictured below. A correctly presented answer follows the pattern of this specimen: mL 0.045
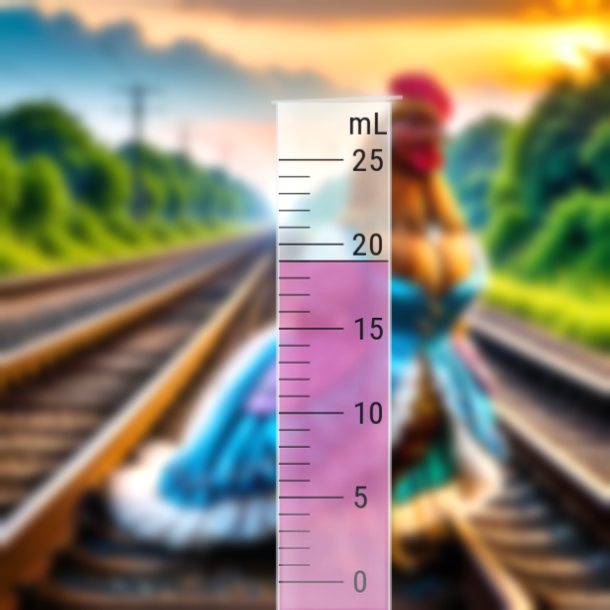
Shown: mL 19
